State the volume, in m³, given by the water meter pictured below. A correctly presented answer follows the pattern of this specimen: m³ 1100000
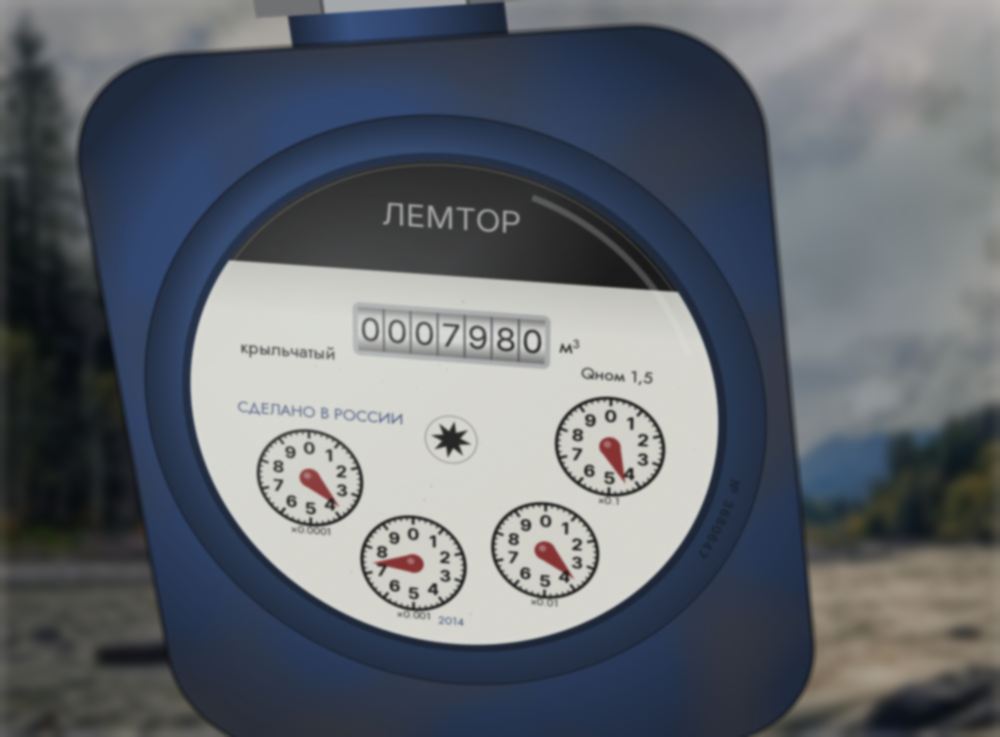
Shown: m³ 7980.4373
